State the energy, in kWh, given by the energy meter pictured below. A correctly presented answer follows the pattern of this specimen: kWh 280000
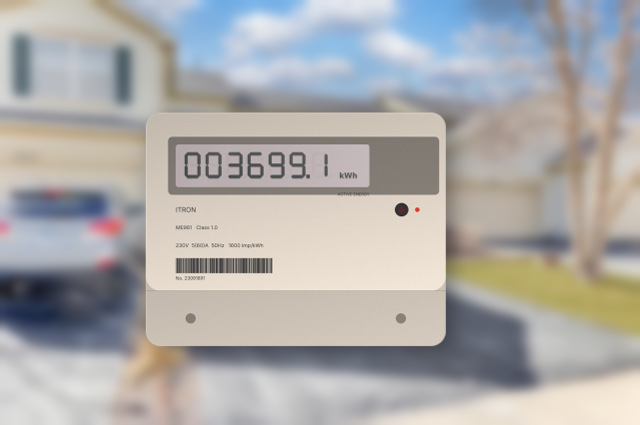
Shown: kWh 3699.1
